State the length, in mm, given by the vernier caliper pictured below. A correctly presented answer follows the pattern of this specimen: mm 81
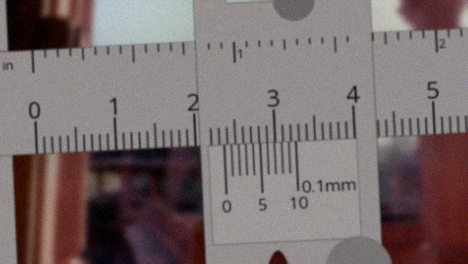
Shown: mm 23.6
